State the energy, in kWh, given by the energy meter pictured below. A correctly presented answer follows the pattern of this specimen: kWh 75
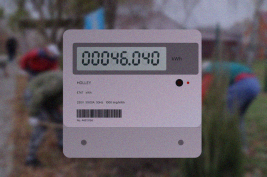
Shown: kWh 46.040
